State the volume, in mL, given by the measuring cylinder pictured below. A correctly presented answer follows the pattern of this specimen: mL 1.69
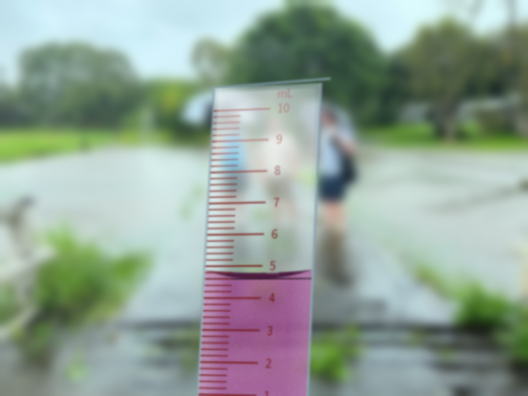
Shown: mL 4.6
